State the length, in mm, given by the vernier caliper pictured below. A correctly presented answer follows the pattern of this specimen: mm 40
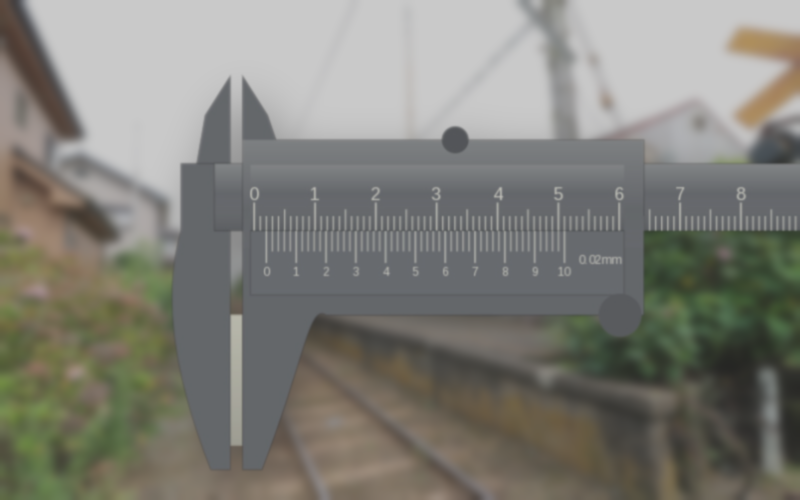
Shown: mm 2.0
